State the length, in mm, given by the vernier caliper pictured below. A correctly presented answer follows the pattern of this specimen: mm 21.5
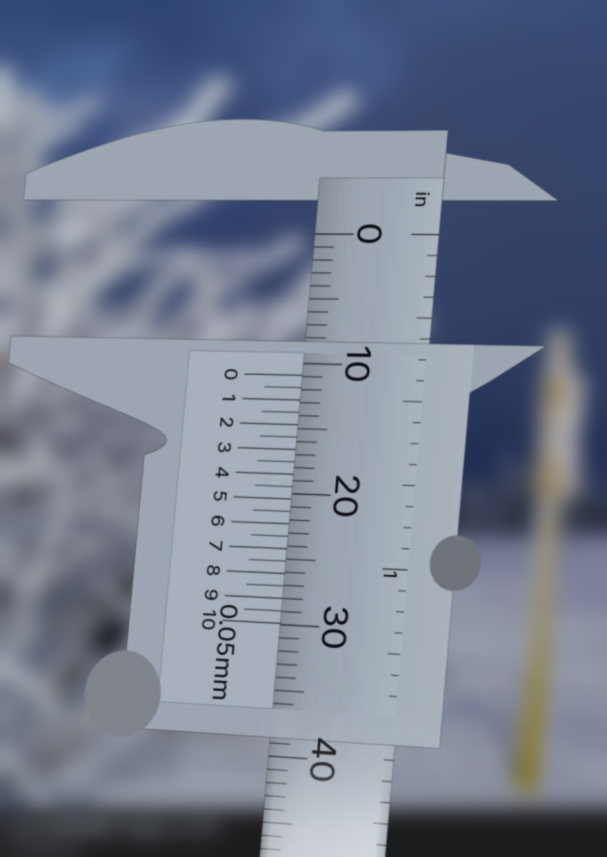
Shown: mm 10.9
